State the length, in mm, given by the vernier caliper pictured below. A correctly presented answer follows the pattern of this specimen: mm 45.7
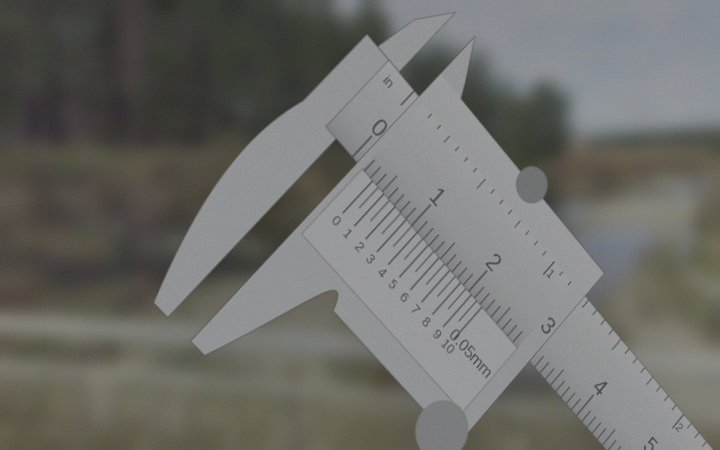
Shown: mm 3.4
